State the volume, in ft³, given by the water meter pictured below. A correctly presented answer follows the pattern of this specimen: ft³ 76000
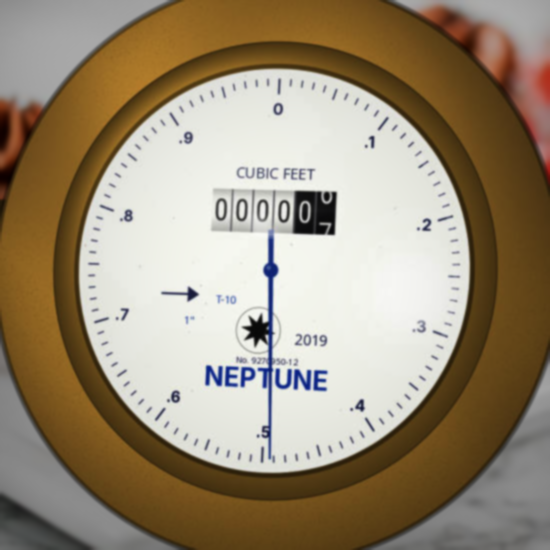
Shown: ft³ 6.49
